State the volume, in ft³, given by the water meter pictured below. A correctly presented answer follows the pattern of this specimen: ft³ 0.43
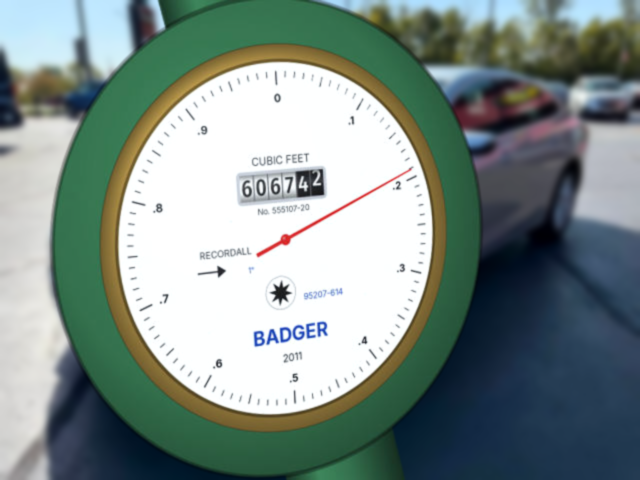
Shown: ft³ 606742.19
